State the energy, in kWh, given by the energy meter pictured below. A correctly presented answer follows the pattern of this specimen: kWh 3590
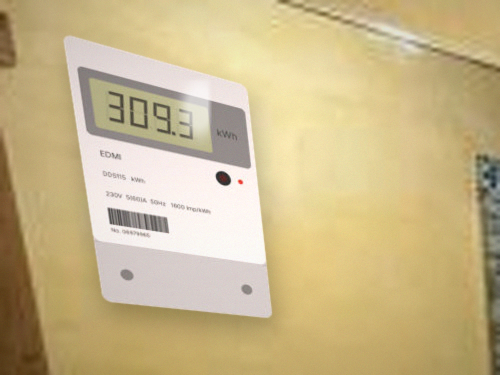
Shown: kWh 309.3
